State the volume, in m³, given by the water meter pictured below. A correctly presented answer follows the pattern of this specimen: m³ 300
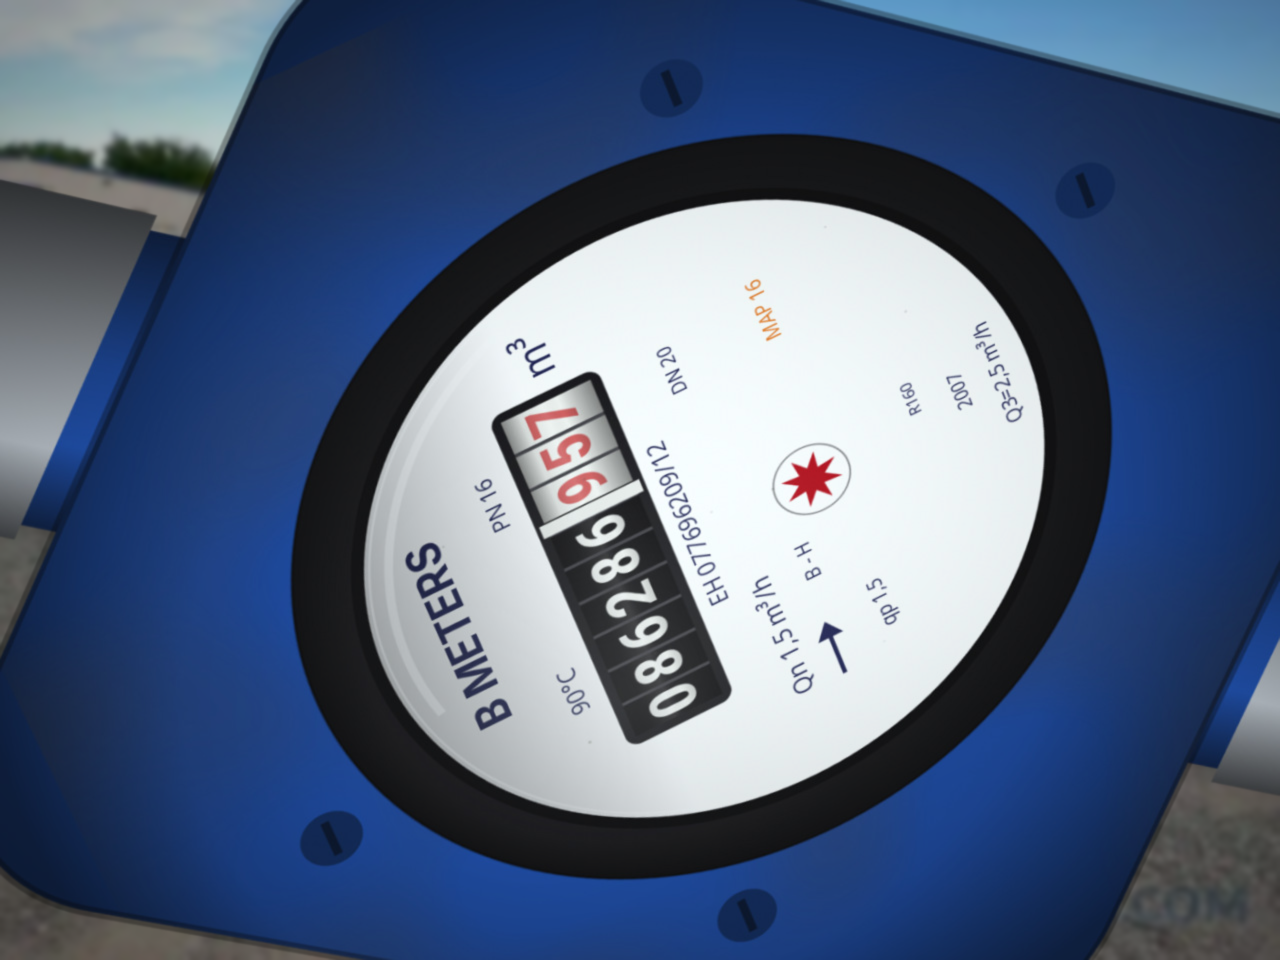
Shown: m³ 86286.957
